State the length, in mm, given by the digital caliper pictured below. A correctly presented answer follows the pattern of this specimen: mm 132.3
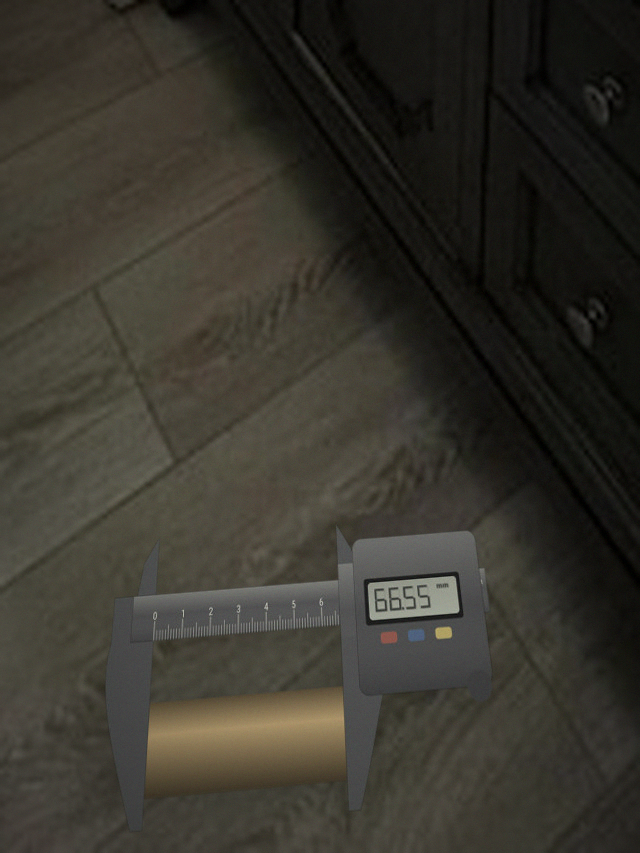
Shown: mm 66.55
